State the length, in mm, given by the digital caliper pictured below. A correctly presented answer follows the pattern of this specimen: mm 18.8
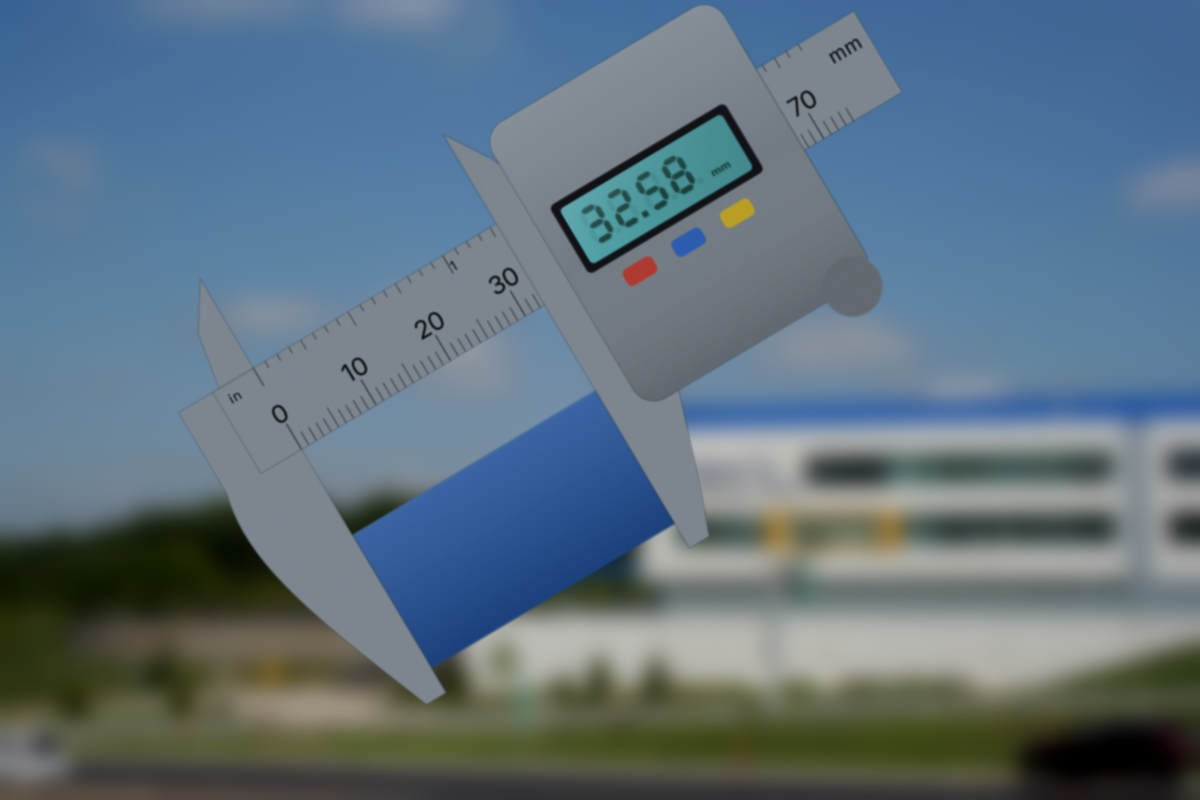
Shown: mm 32.58
